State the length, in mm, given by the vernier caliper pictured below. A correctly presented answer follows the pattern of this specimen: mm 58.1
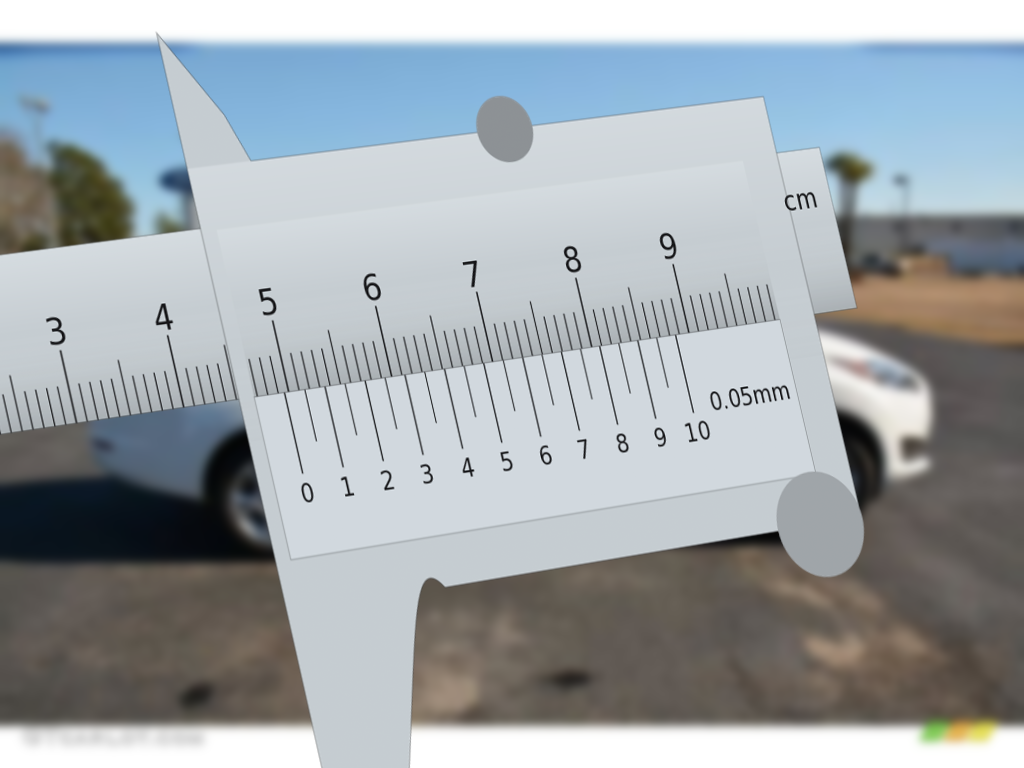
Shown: mm 49.6
